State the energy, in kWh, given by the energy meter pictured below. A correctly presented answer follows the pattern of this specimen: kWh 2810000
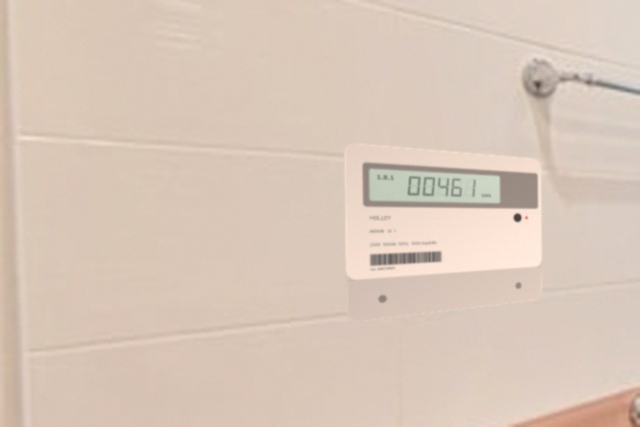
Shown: kWh 461
